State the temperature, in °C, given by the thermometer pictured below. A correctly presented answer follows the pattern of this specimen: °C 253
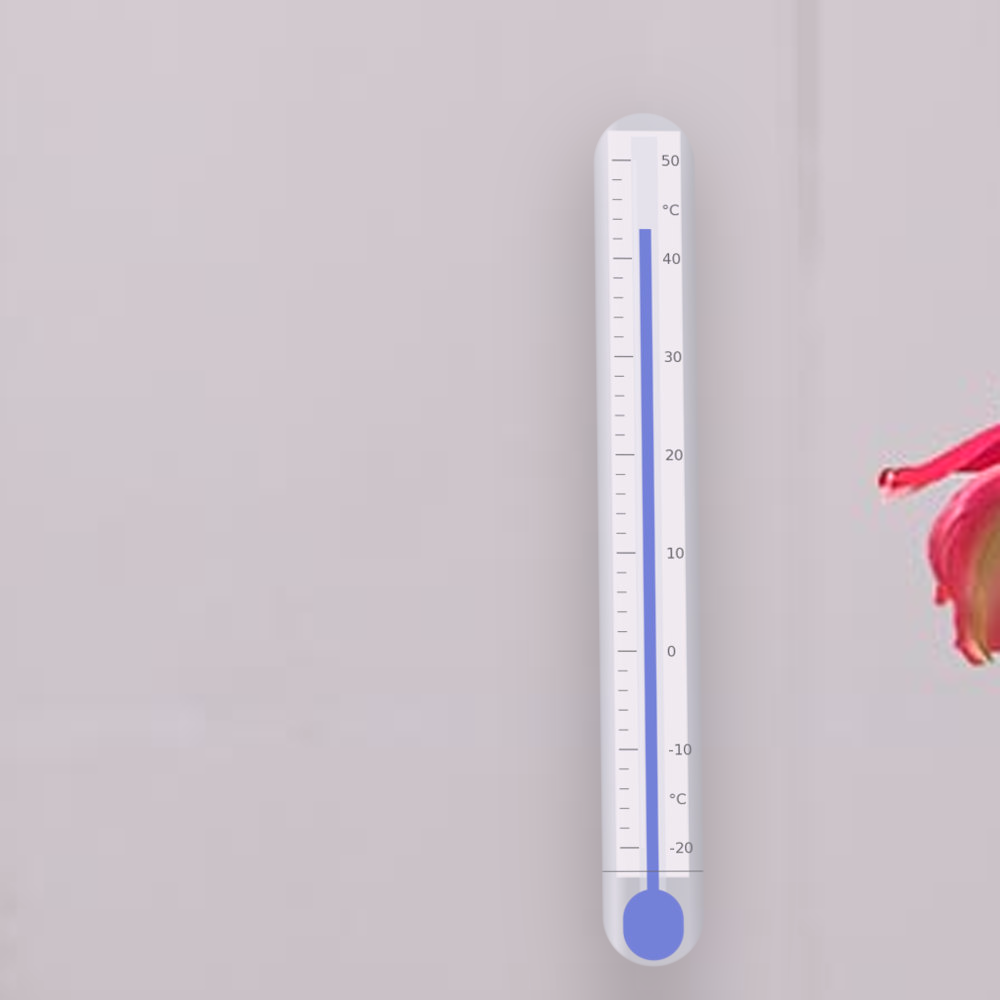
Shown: °C 43
